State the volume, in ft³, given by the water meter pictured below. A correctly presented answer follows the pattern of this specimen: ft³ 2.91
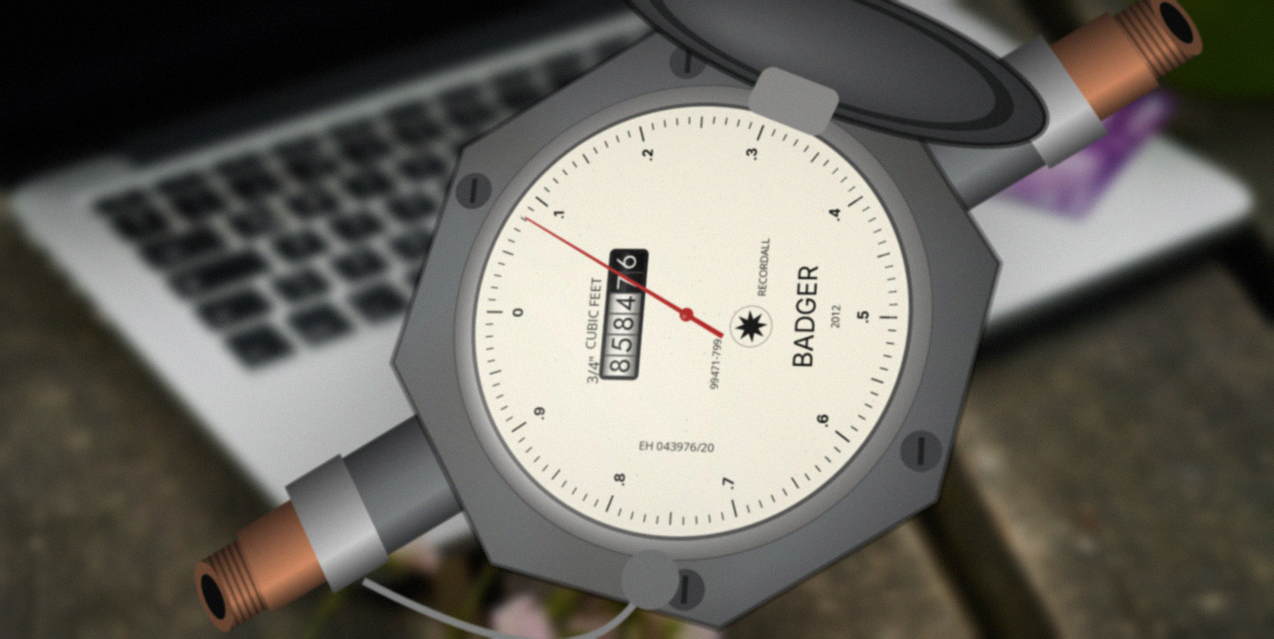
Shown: ft³ 858476.08
